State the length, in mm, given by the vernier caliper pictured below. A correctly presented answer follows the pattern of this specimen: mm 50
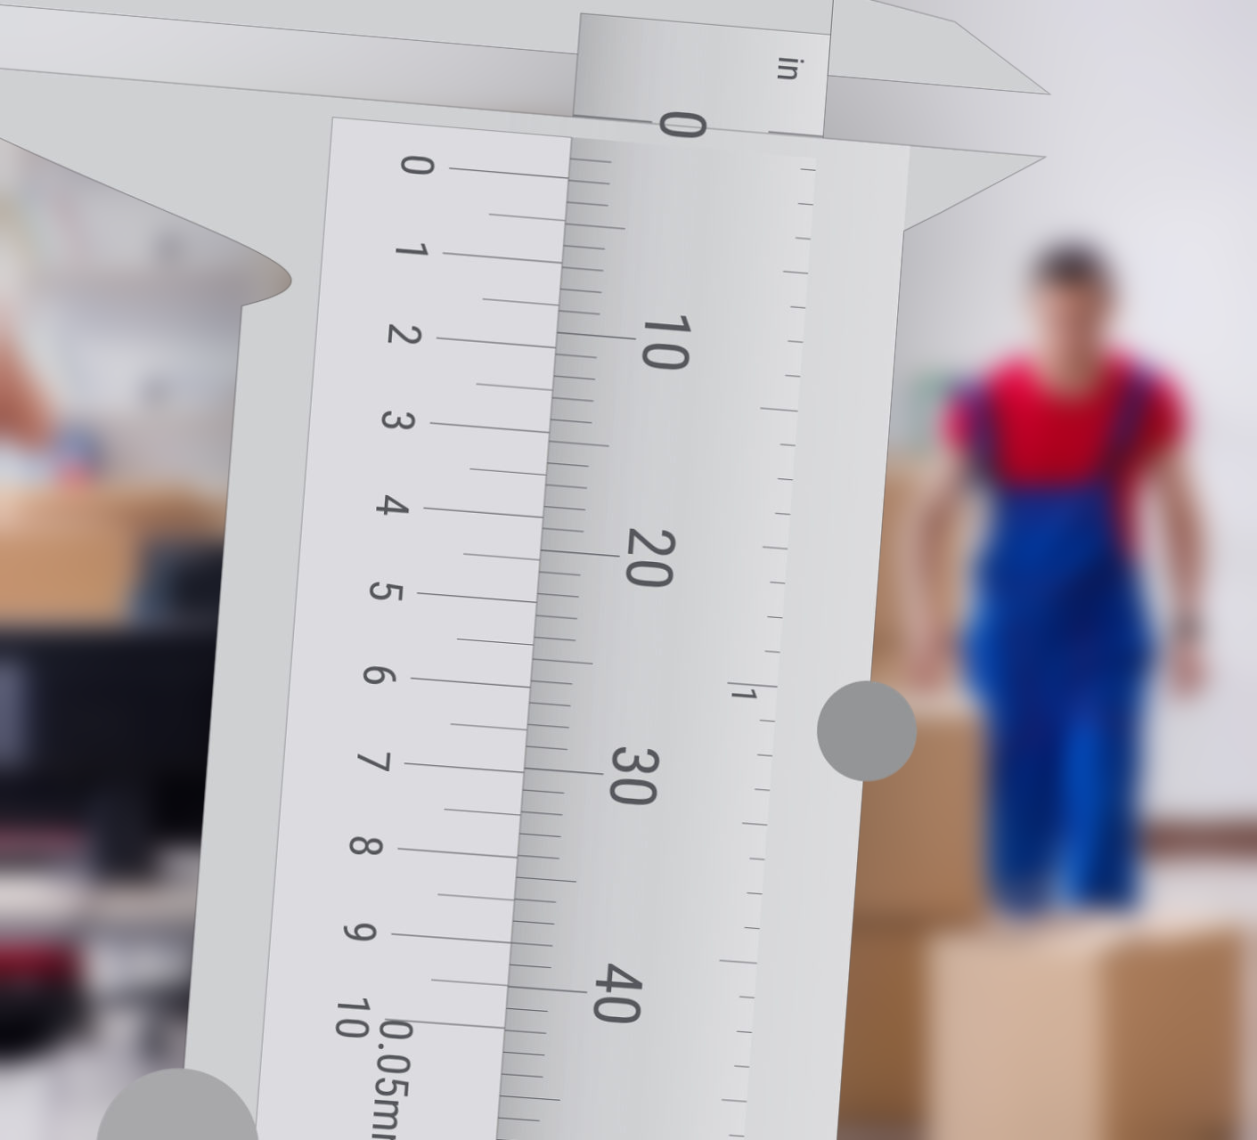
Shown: mm 2.90
